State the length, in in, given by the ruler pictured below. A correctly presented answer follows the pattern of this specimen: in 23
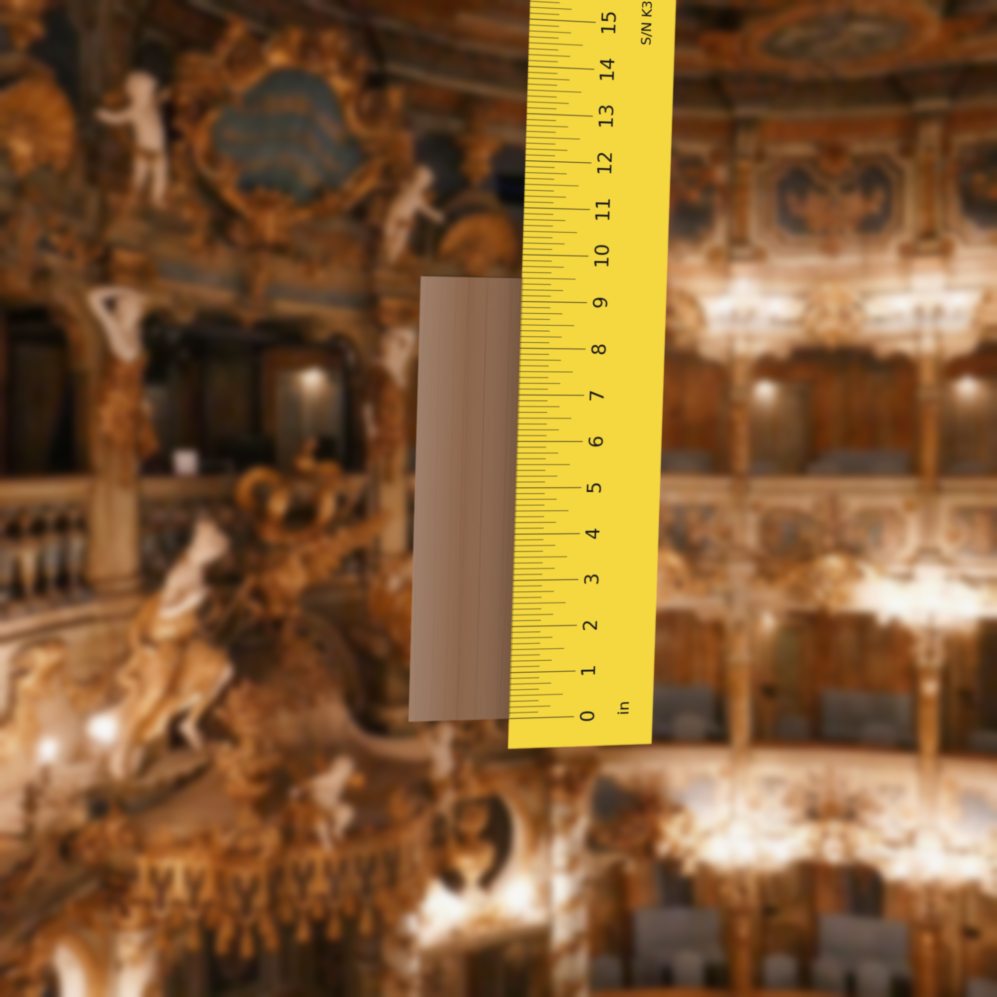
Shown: in 9.5
